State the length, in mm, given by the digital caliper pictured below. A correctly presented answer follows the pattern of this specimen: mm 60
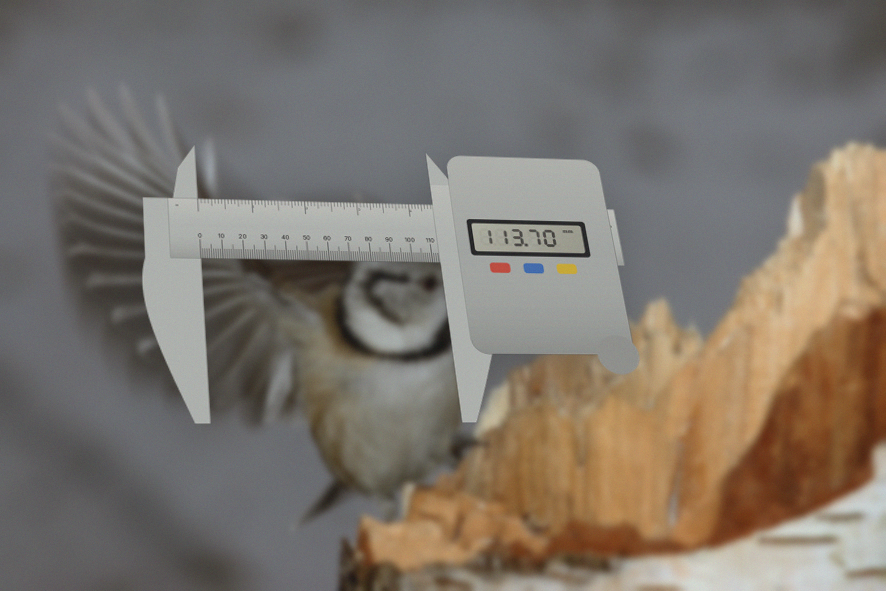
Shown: mm 113.70
